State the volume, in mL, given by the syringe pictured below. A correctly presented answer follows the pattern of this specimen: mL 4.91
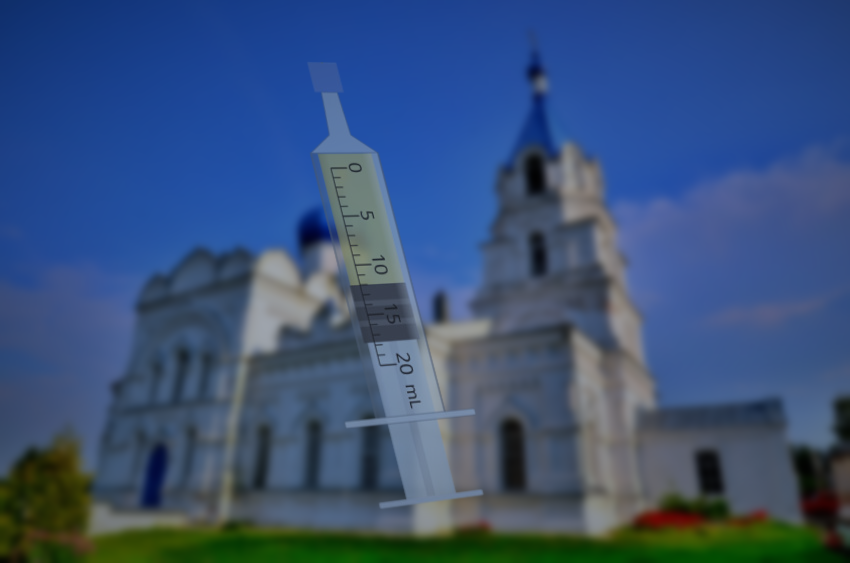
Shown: mL 12
